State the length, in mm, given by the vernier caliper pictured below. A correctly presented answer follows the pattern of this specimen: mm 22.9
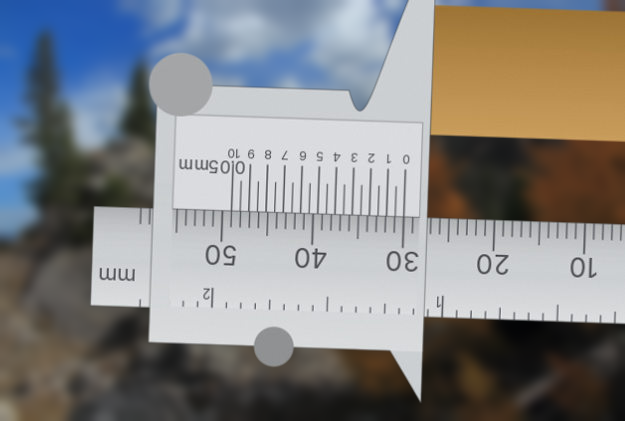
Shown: mm 30.0
